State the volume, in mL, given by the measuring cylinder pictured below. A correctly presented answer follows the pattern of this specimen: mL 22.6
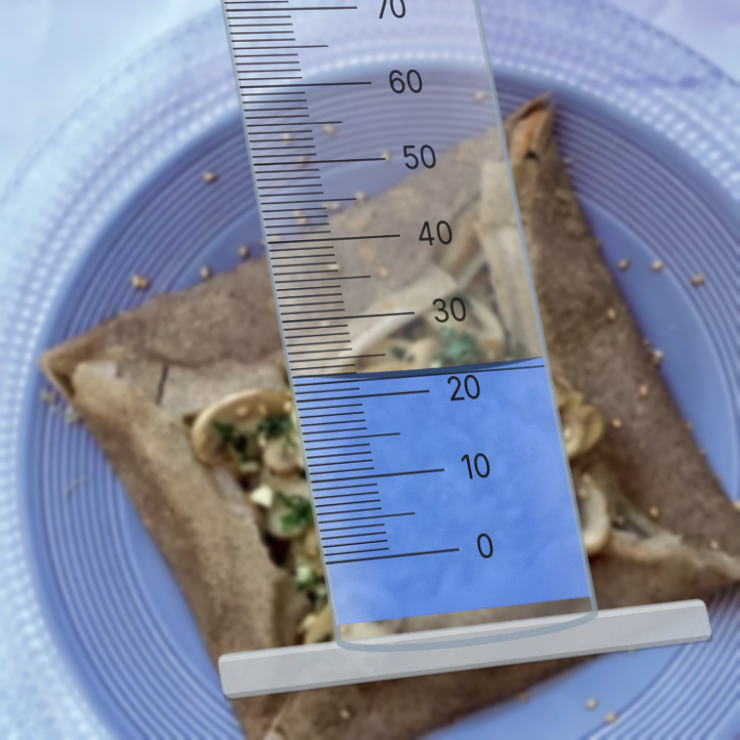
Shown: mL 22
